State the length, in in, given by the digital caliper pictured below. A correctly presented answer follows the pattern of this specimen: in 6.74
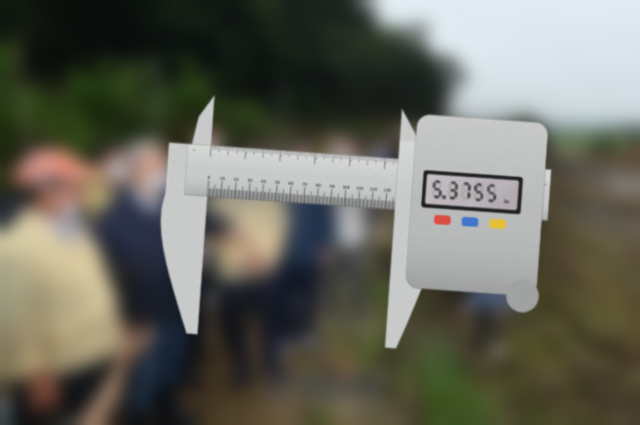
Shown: in 5.3755
